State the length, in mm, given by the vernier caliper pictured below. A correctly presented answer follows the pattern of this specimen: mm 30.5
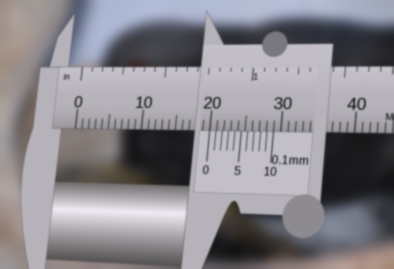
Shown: mm 20.0
